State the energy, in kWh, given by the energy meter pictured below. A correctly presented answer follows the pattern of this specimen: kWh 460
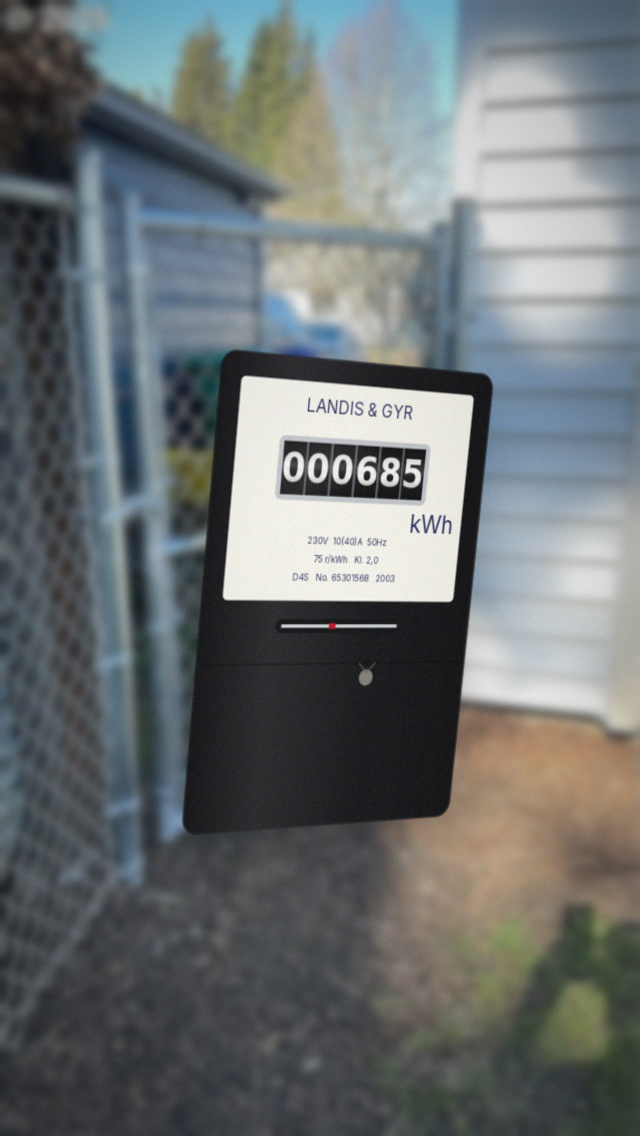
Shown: kWh 685
